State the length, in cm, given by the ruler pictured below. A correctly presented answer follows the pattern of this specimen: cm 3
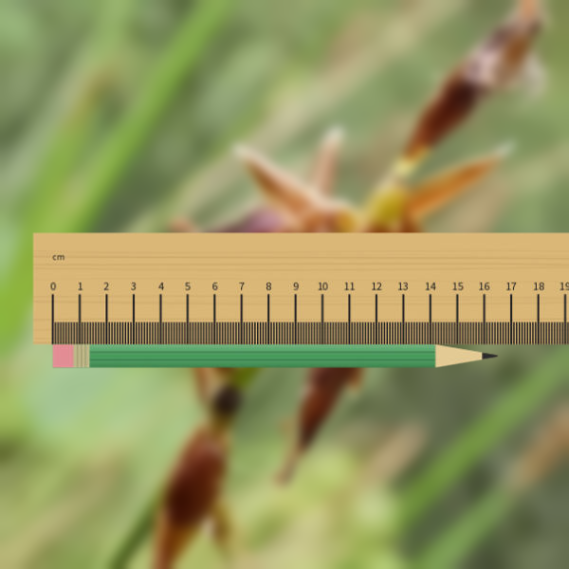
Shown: cm 16.5
